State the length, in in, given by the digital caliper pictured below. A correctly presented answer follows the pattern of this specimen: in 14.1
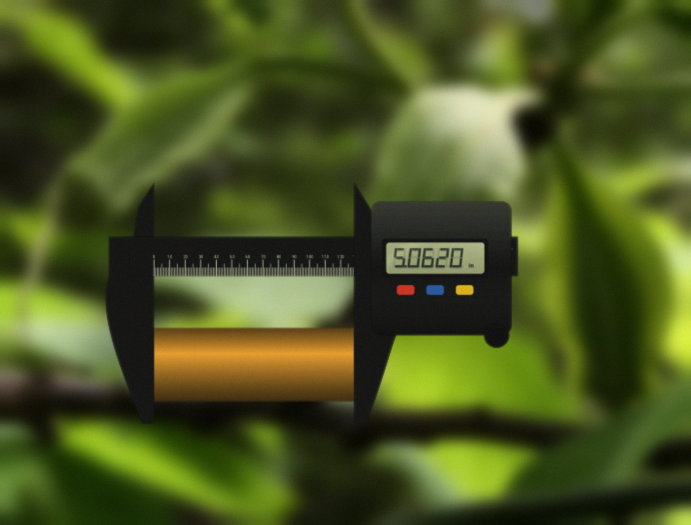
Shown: in 5.0620
